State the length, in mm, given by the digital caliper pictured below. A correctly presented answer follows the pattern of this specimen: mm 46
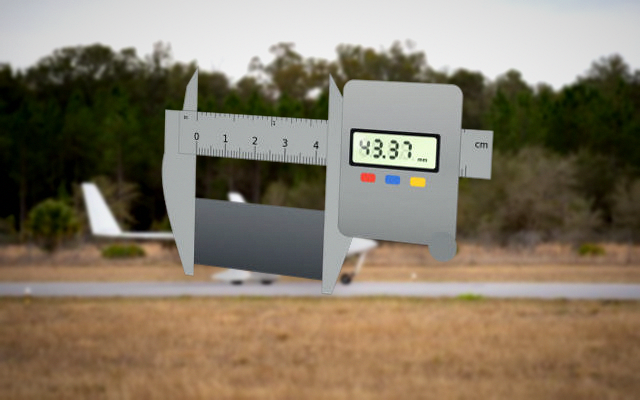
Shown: mm 43.37
